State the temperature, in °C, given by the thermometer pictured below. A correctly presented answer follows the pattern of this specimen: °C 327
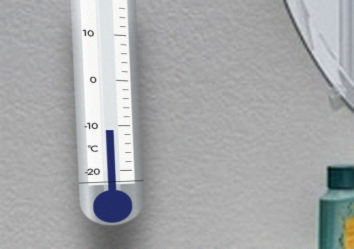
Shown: °C -11
